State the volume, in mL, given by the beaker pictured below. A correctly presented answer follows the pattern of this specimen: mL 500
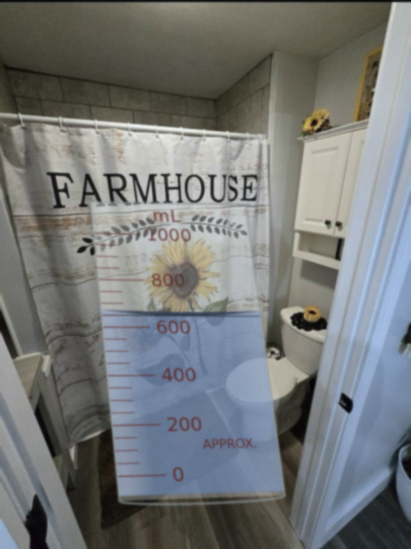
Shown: mL 650
